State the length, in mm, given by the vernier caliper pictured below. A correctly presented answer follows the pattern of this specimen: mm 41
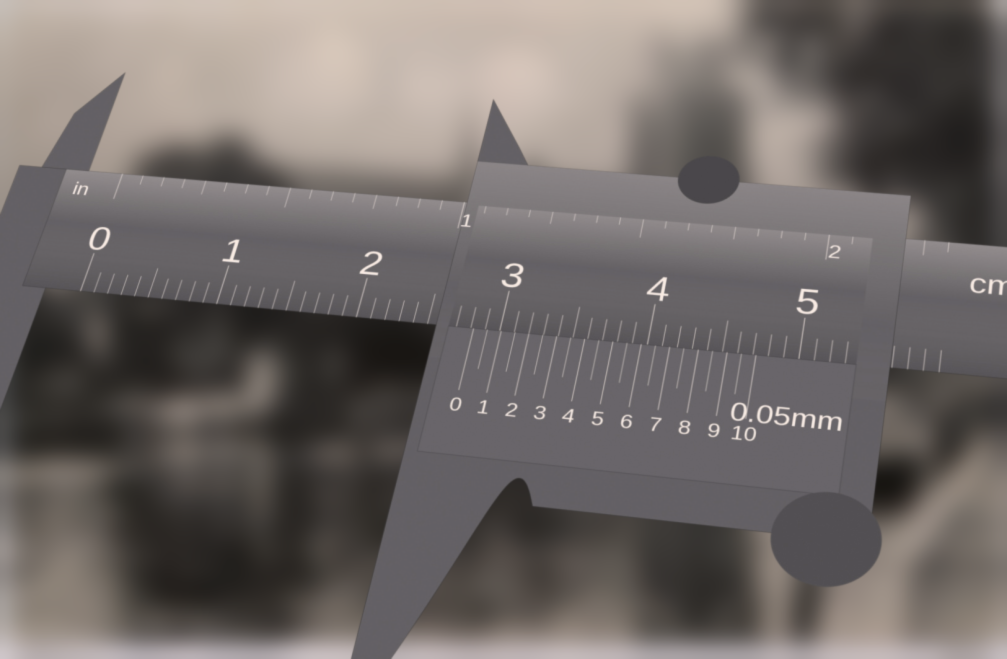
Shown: mm 28.2
